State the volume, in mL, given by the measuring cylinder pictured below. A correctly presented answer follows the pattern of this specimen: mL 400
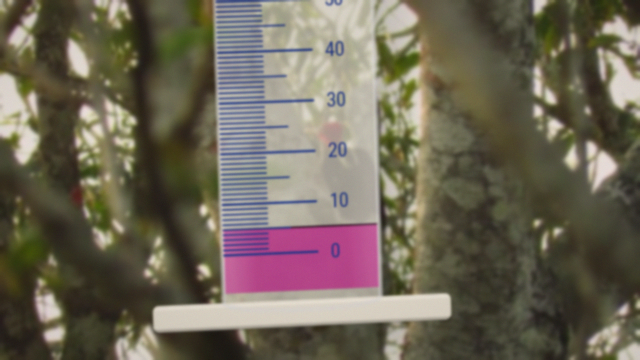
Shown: mL 5
